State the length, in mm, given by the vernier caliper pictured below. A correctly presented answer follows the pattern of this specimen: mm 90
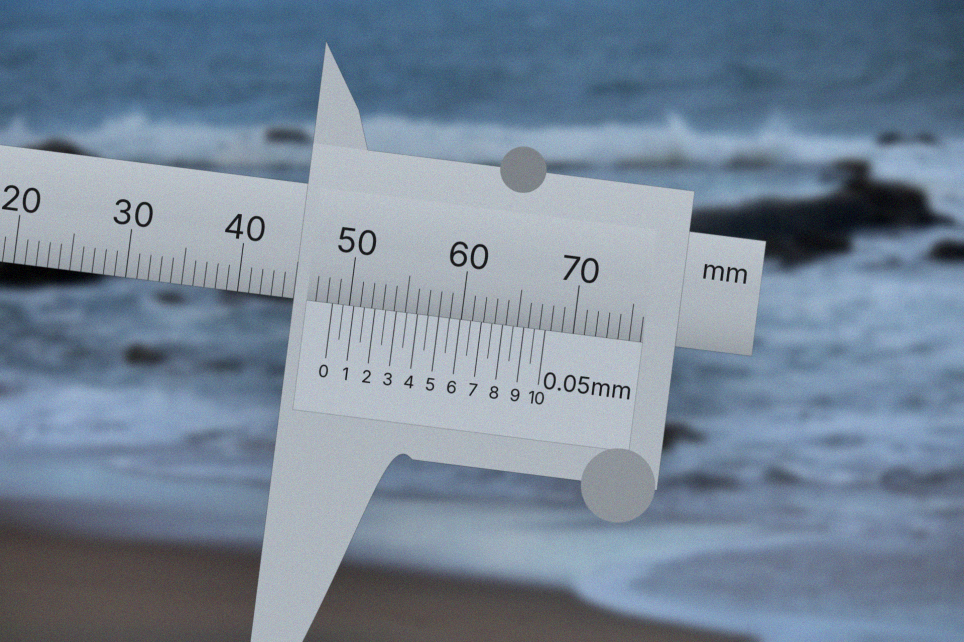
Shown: mm 48.5
